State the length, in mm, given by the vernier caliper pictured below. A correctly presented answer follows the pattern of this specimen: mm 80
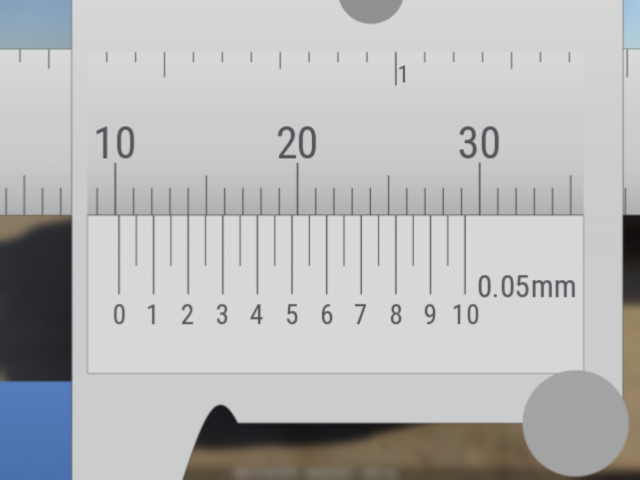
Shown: mm 10.2
